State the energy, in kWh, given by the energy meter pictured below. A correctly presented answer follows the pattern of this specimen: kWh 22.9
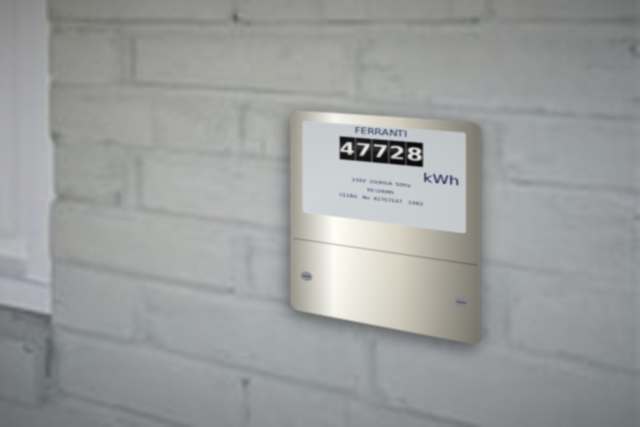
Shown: kWh 47728
